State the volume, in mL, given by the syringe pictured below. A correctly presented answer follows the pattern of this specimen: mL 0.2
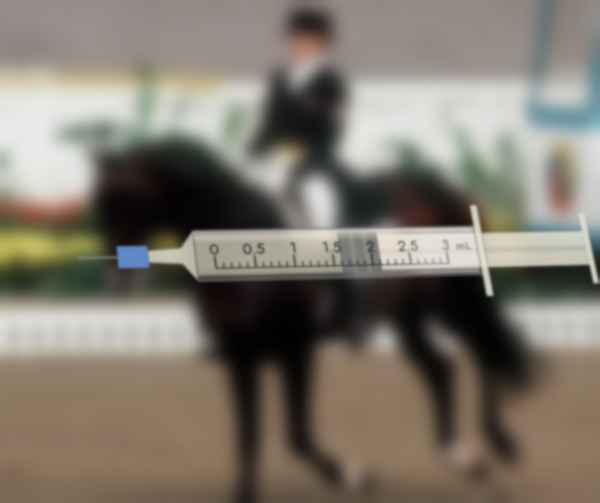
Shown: mL 1.6
